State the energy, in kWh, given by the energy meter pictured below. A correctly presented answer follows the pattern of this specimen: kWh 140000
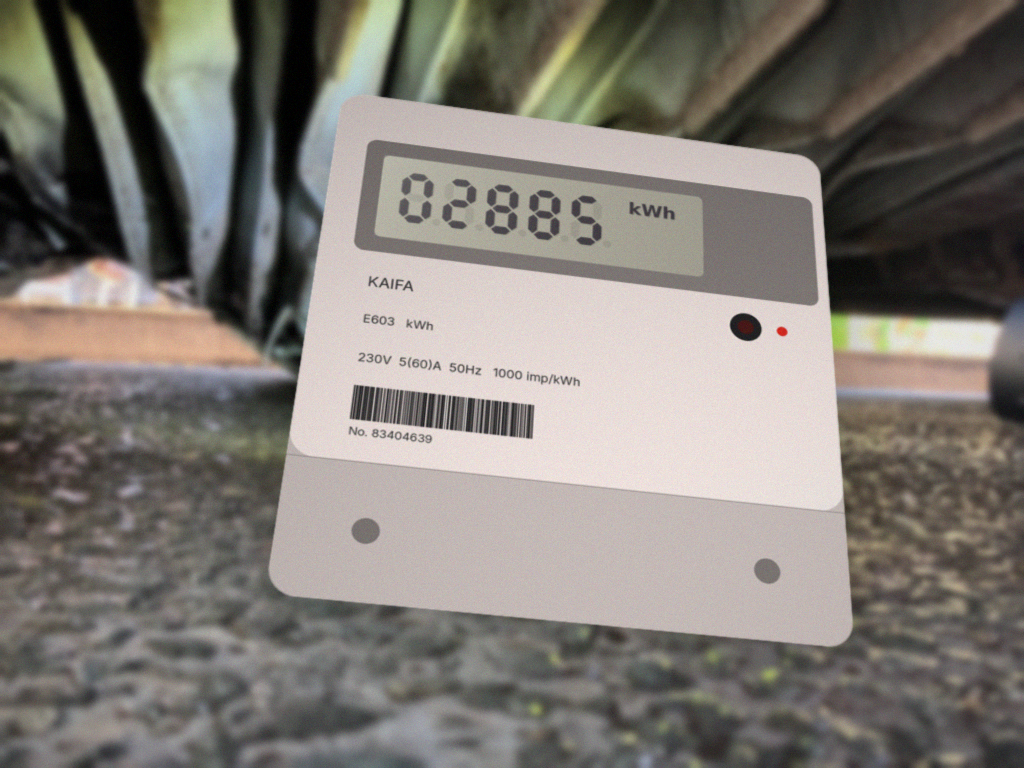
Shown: kWh 2885
